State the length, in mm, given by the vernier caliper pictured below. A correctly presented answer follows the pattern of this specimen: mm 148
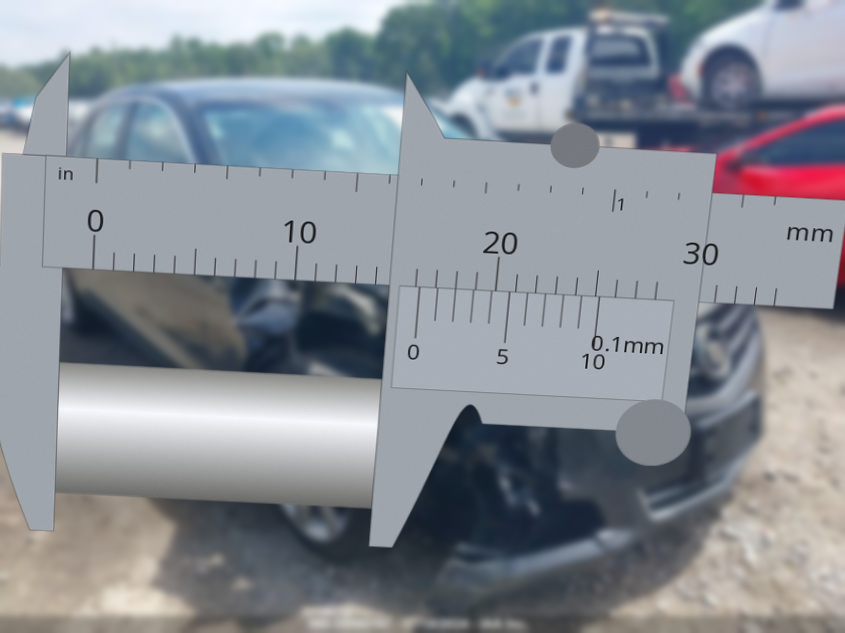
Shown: mm 16.2
